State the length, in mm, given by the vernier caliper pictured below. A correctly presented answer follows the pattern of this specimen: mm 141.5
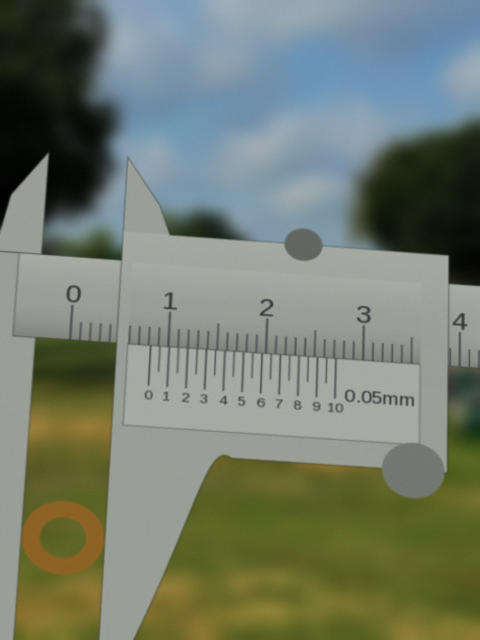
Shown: mm 8.2
